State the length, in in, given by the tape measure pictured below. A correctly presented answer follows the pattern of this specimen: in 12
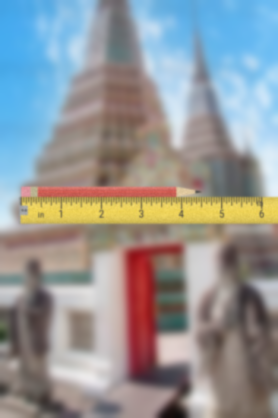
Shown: in 4.5
